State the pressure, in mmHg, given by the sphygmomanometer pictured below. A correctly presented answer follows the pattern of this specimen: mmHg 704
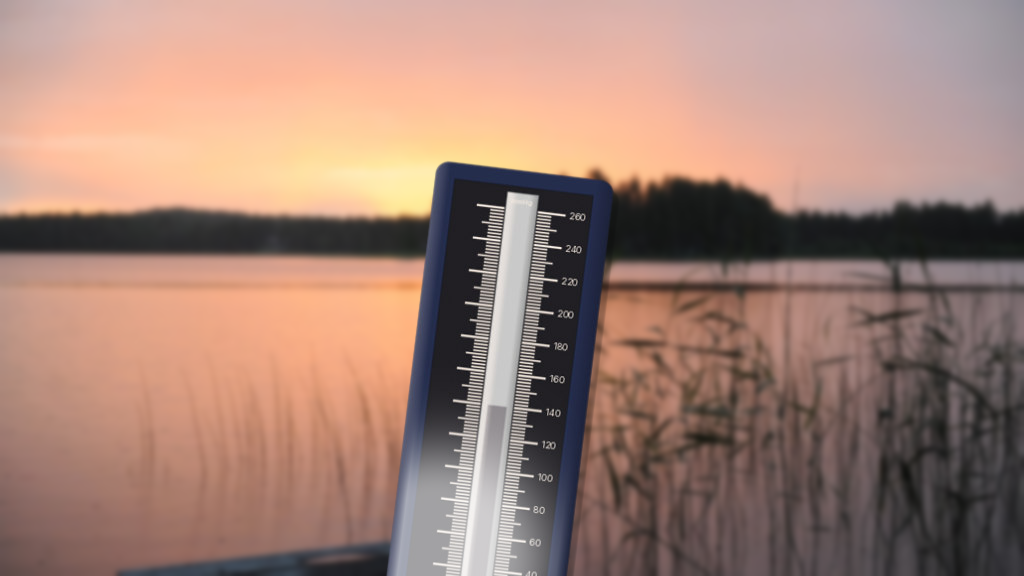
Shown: mmHg 140
